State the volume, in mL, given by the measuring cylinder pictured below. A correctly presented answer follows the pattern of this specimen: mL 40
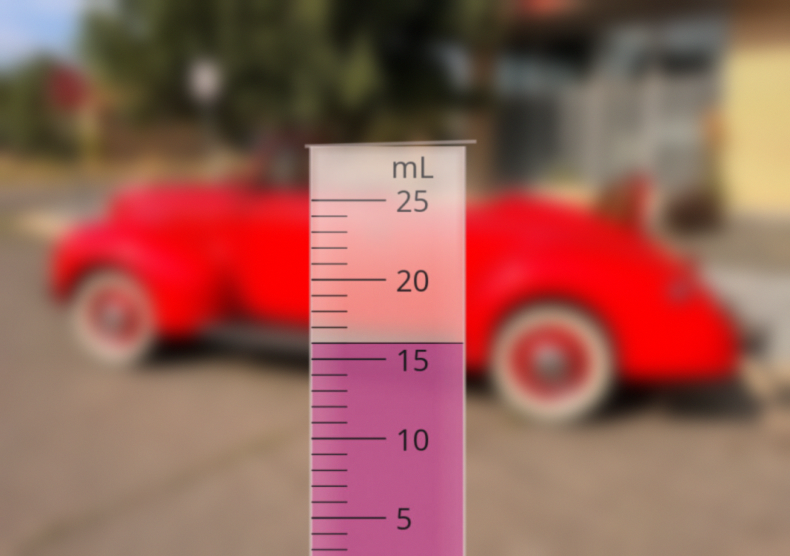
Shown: mL 16
